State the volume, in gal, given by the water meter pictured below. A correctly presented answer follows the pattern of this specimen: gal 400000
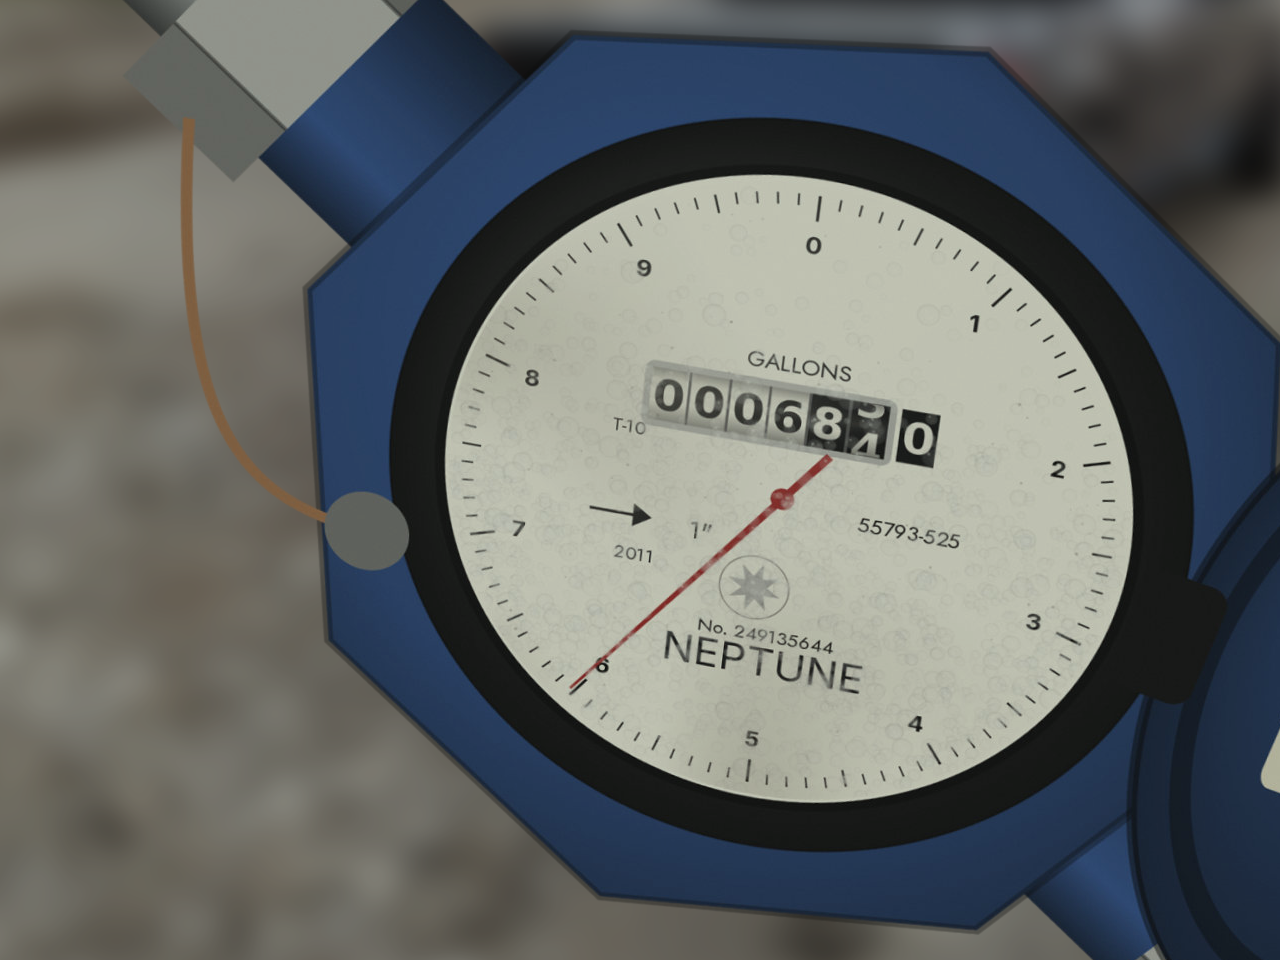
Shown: gal 6836.0
